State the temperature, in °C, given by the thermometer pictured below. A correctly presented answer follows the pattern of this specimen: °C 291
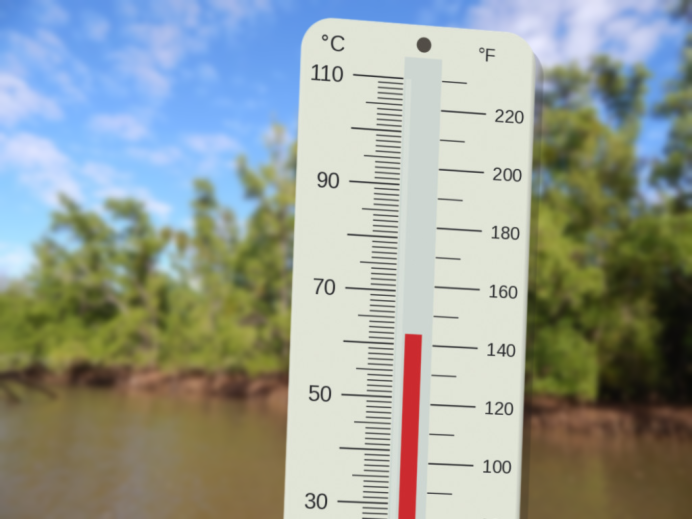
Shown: °C 62
